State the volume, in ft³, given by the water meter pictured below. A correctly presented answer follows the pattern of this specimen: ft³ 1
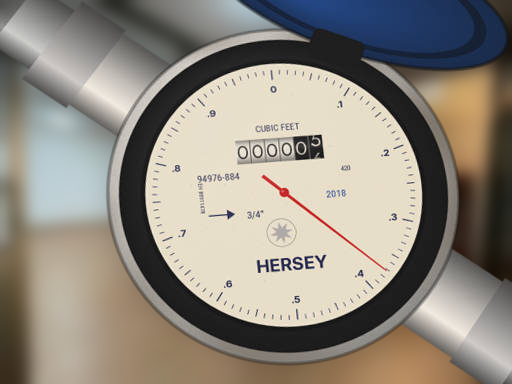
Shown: ft³ 5.37
